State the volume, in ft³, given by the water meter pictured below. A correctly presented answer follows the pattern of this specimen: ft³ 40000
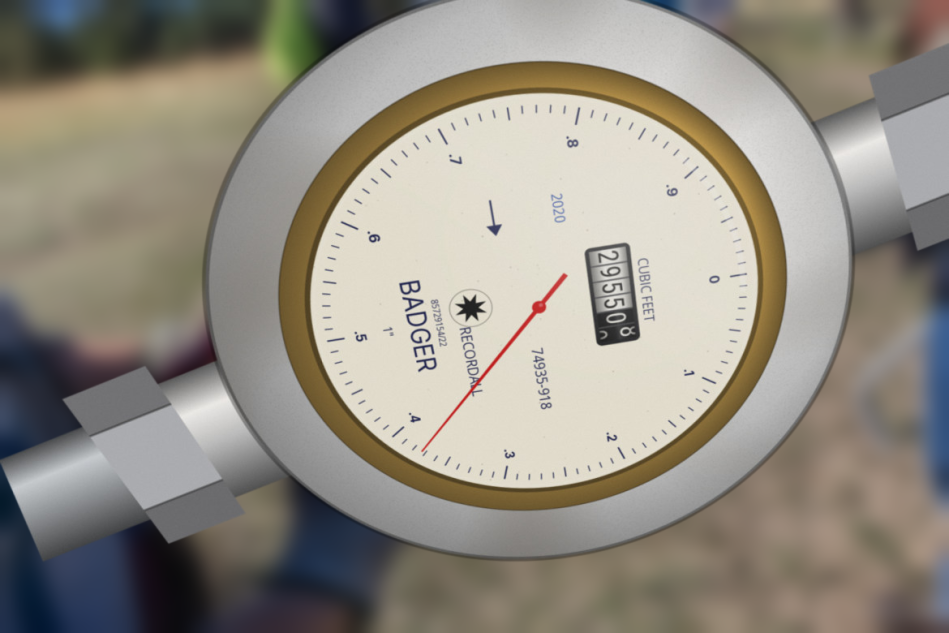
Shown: ft³ 295508.37
